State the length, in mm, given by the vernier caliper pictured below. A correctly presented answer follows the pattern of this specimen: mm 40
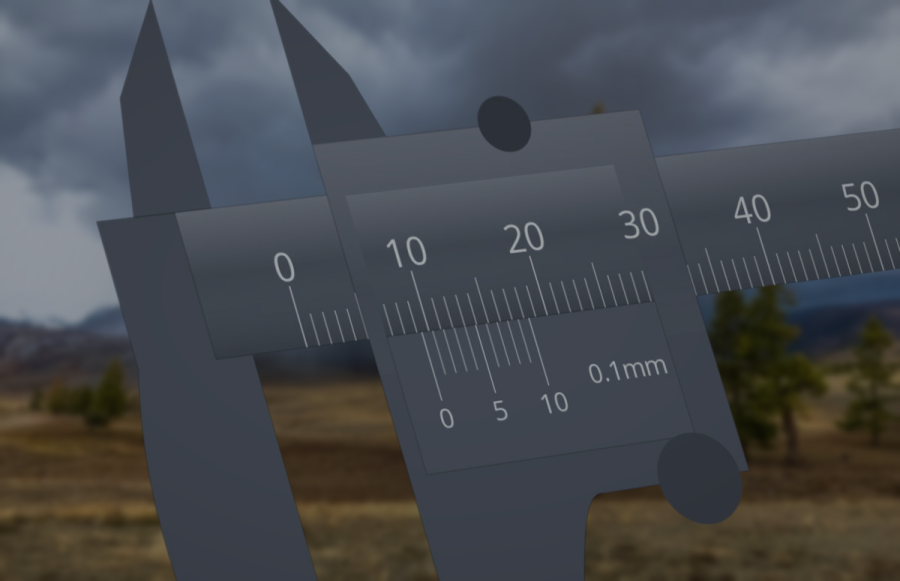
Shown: mm 9.4
